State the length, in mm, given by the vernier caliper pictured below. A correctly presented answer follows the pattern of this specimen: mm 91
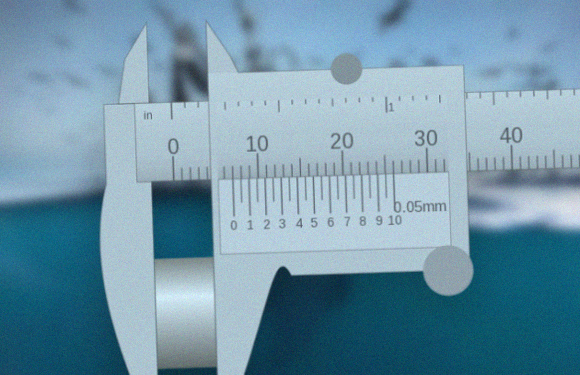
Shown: mm 7.0
